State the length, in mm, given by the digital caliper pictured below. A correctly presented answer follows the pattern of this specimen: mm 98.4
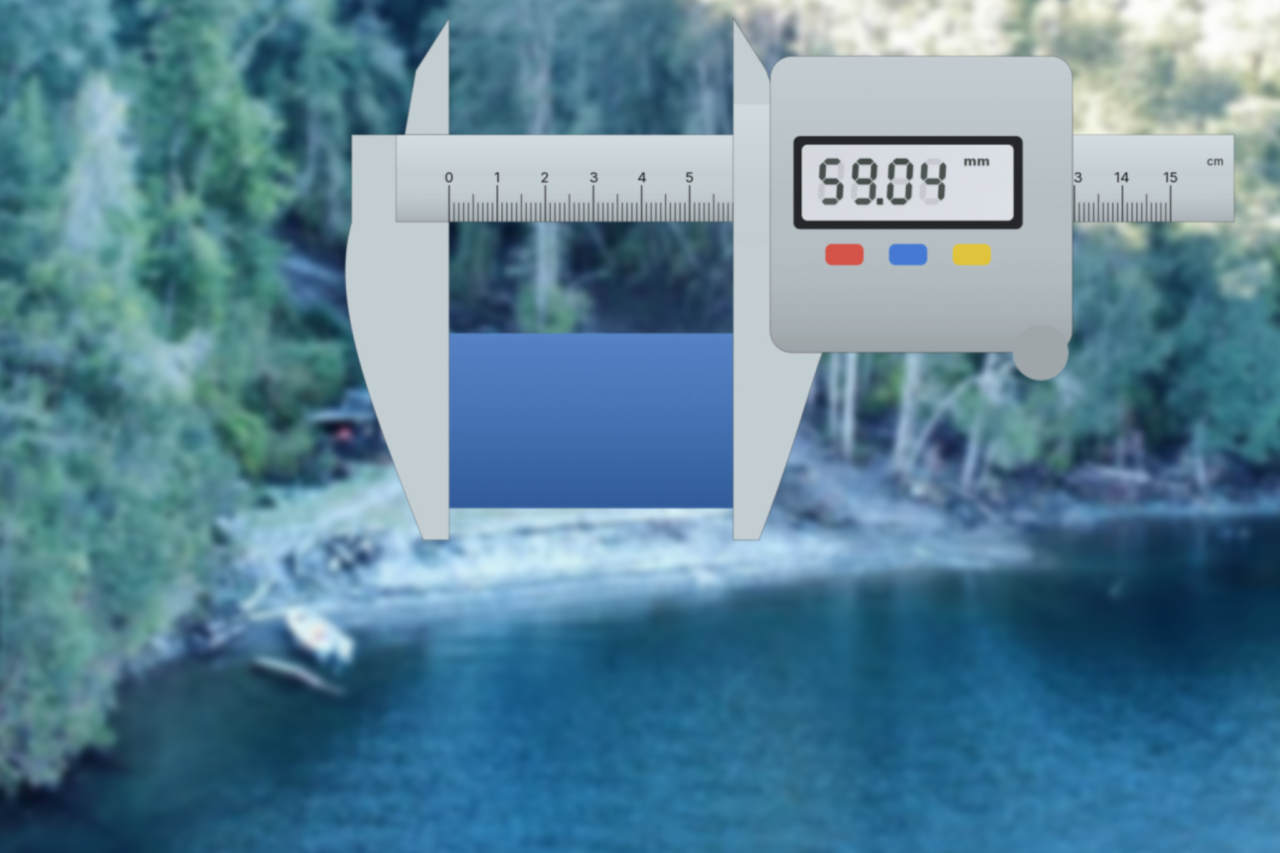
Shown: mm 59.04
